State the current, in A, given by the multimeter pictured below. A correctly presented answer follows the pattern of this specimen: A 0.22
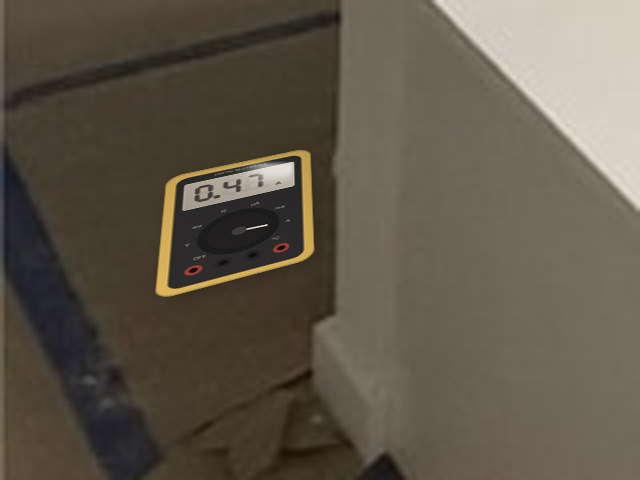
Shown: A 0.47
